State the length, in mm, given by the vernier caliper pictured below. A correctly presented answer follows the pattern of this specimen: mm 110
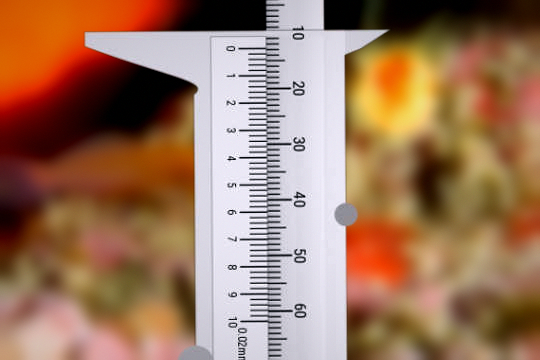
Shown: mm 12.8
